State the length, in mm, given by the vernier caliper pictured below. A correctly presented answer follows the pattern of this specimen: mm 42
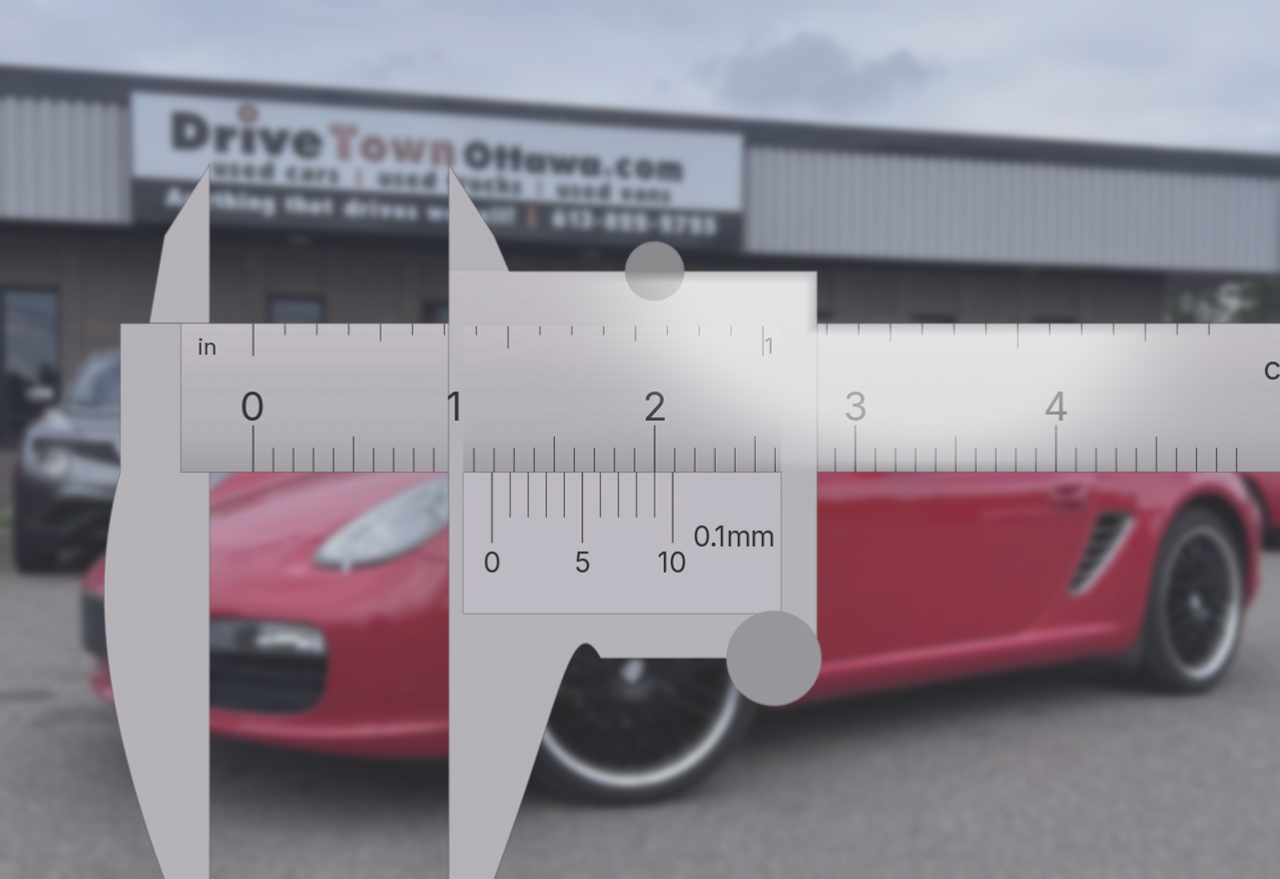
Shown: mm 11.9
